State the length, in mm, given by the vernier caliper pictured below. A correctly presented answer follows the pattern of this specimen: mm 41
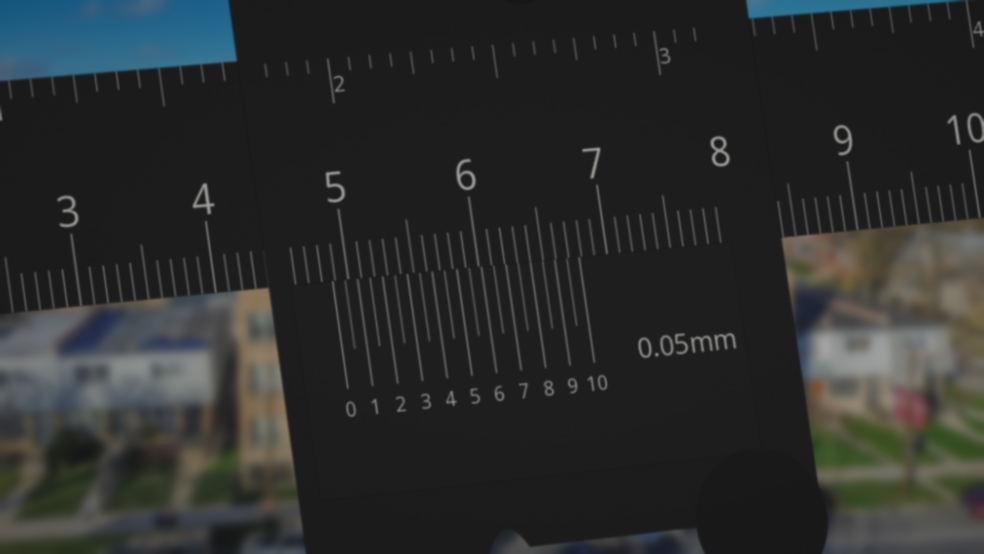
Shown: mm 48.8
